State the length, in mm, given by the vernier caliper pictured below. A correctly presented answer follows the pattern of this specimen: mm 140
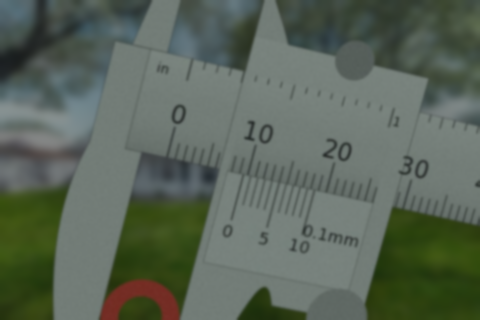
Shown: mm 9.5
